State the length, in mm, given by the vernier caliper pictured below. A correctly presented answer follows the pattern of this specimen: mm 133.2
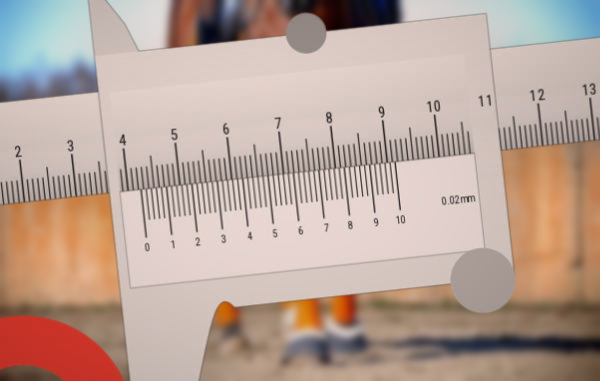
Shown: mm 42.5
